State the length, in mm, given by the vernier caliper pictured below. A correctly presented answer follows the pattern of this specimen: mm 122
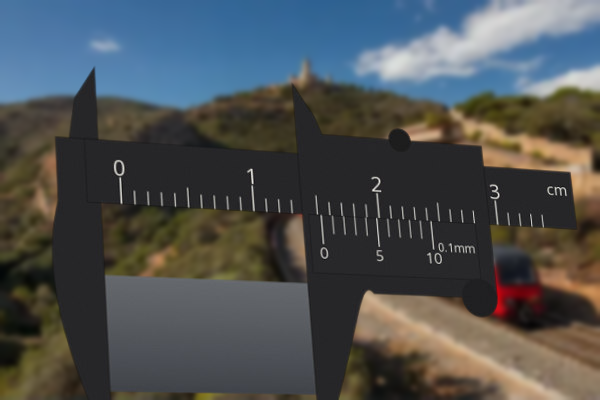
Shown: mm 15.3
